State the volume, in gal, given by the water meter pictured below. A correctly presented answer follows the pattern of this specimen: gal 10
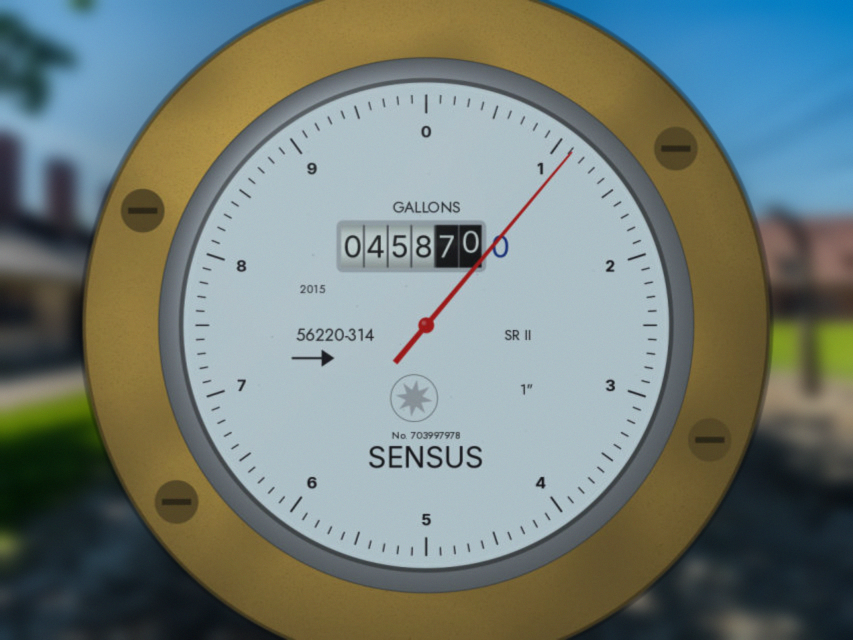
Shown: gal 458701.1
